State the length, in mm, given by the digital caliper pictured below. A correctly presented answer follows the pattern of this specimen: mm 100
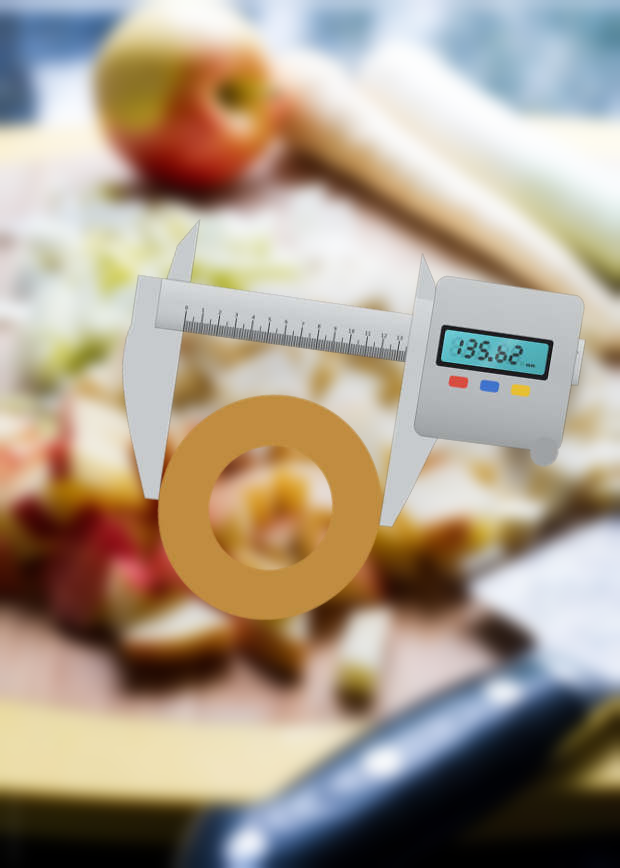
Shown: mm 135.62
